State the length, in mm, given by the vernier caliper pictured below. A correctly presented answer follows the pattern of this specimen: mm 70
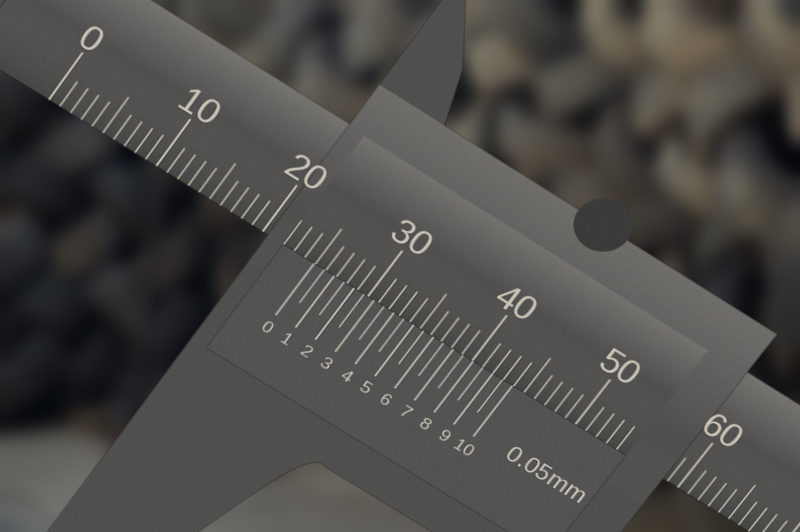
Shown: mm 24.9
